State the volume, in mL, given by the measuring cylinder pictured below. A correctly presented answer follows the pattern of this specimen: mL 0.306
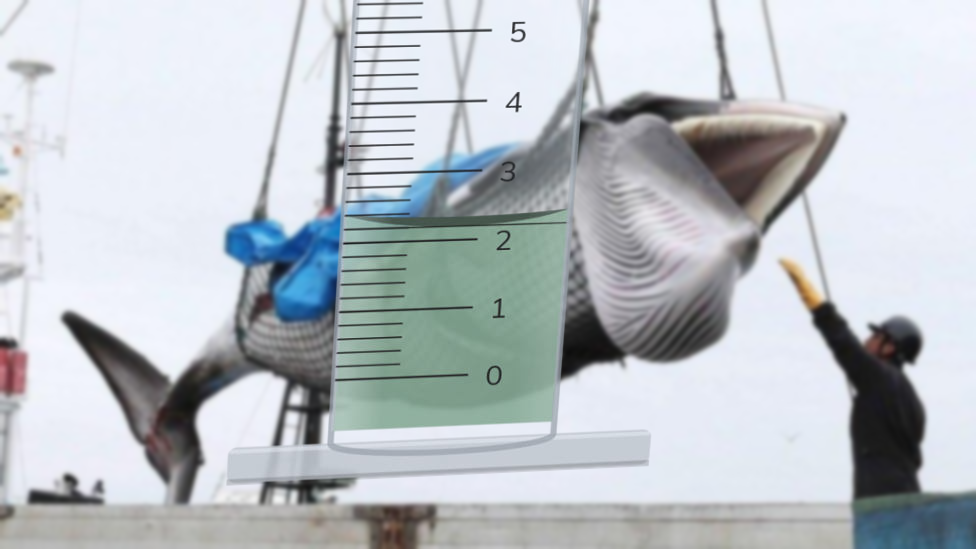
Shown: mL 2.2
